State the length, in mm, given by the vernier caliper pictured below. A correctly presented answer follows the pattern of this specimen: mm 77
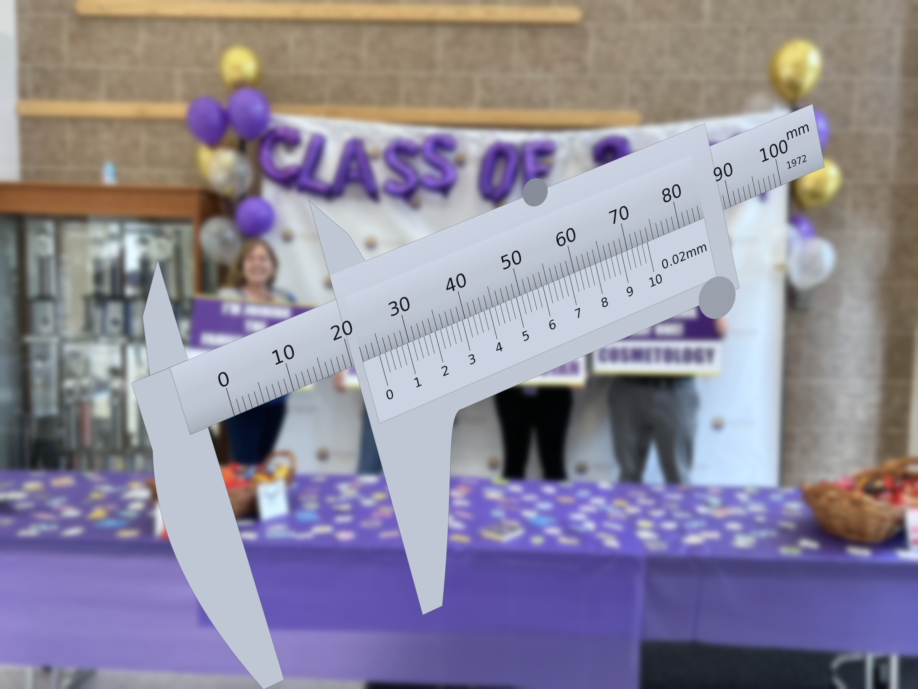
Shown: mm 24.8
